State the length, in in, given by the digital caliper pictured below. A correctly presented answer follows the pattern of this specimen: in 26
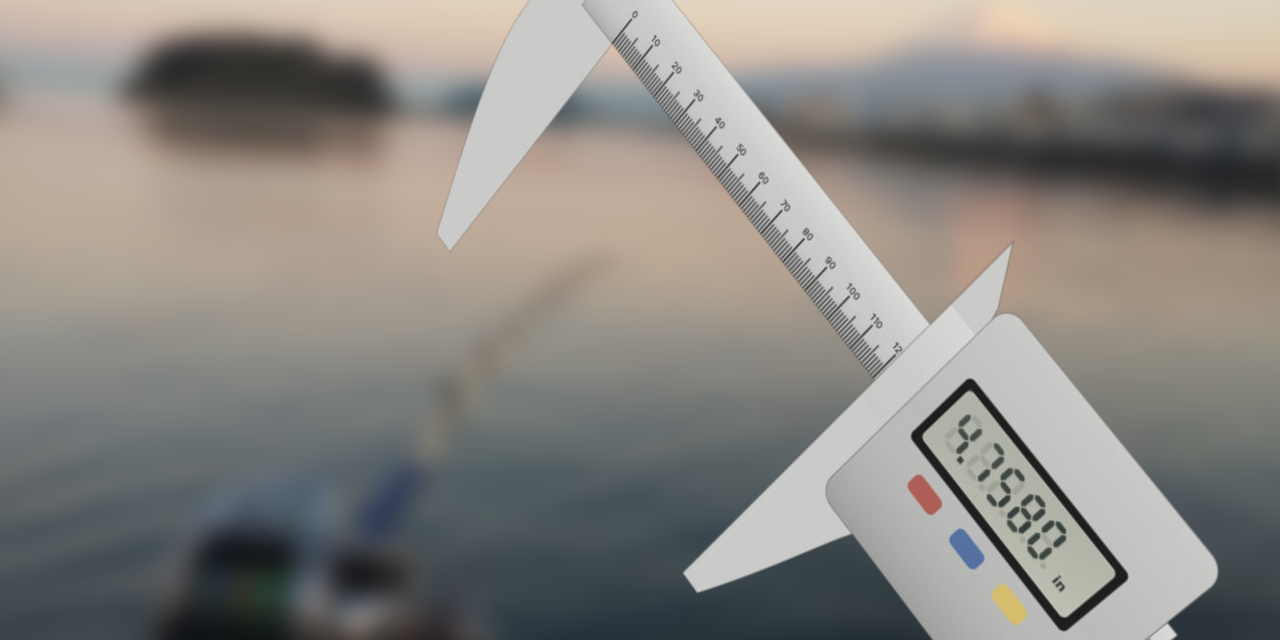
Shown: in 4.7580
